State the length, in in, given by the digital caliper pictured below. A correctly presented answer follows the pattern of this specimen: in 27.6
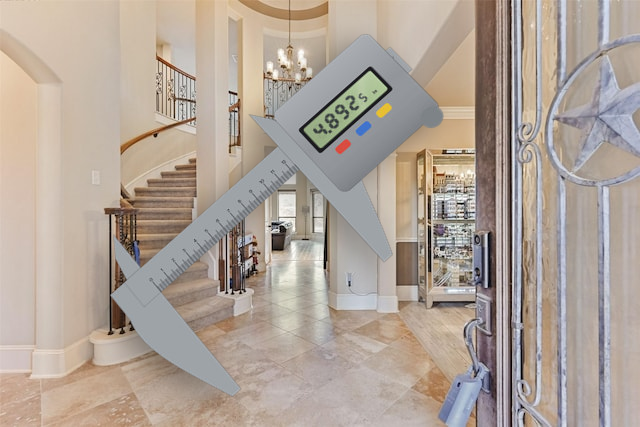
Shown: in 4.8925
